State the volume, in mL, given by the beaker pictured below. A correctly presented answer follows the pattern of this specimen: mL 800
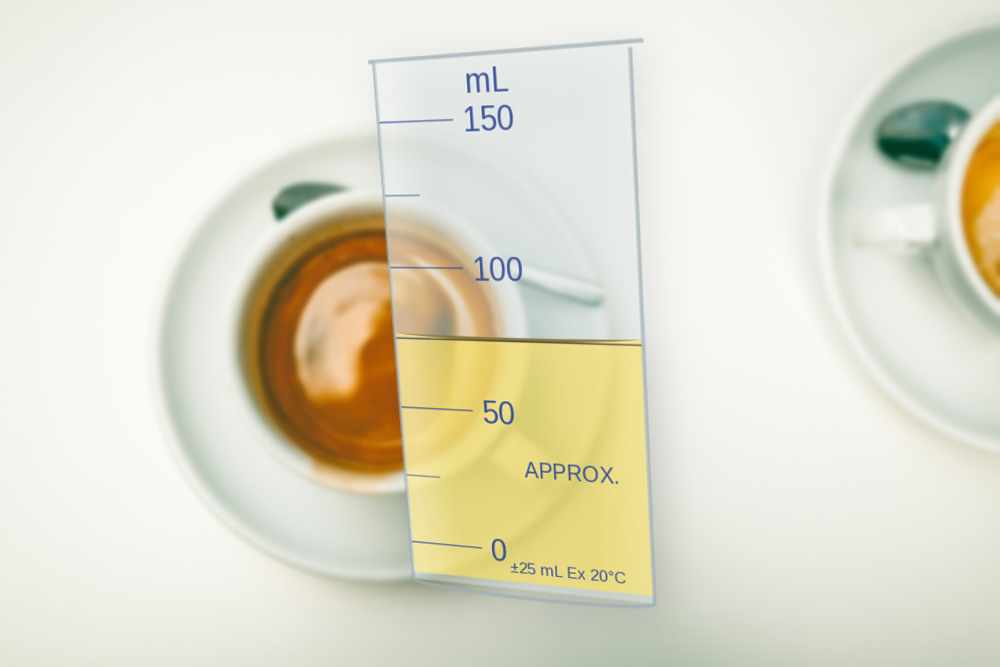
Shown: mL 75
